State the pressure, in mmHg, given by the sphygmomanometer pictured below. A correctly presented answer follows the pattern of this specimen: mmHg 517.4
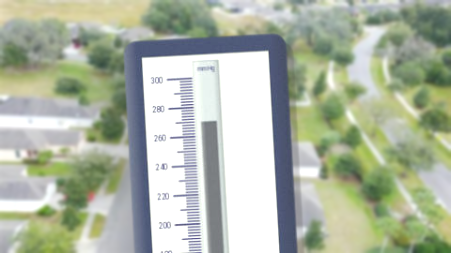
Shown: mmHg 270
